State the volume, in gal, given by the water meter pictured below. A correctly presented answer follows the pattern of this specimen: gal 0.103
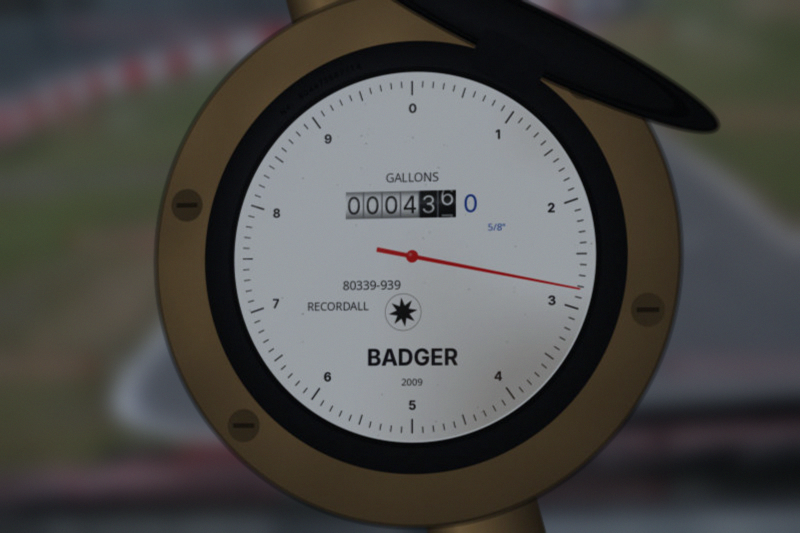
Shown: gal 4362.8
